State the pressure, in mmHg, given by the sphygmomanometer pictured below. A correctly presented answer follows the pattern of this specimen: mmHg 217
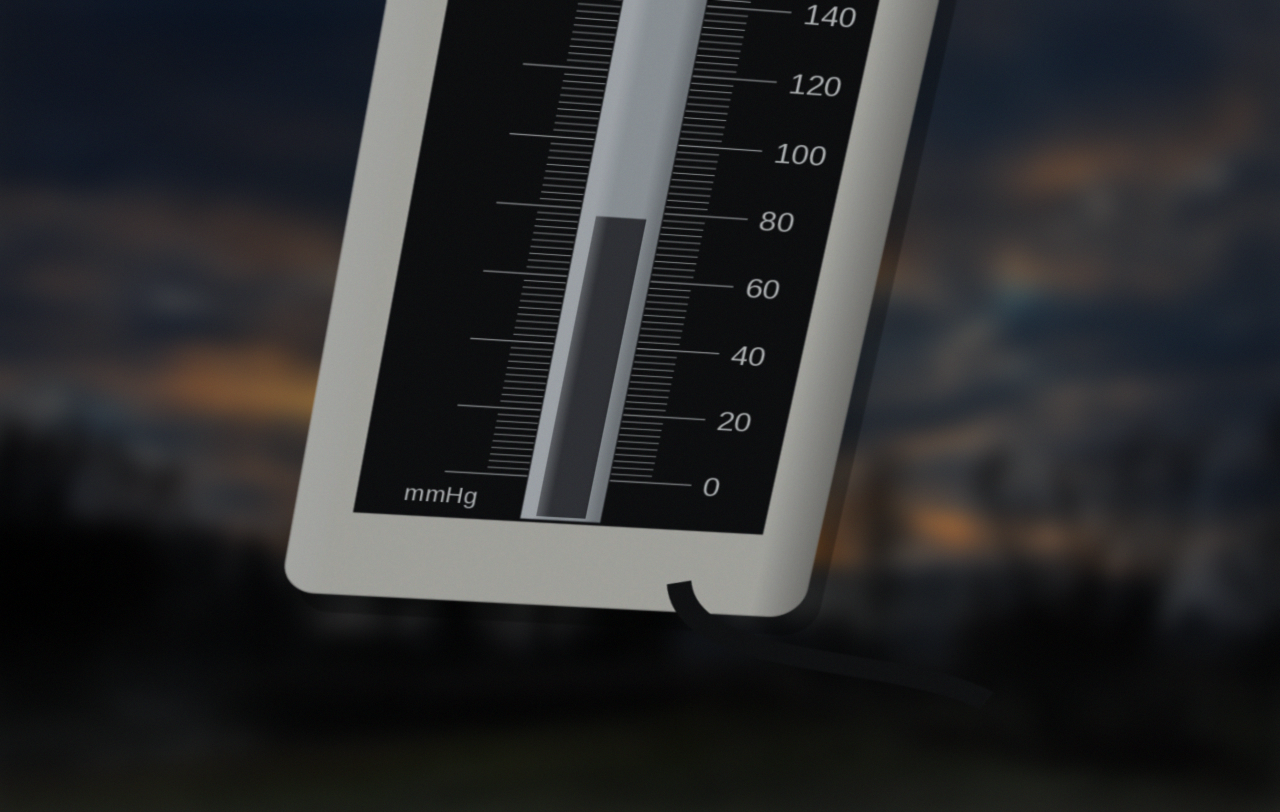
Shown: mmHg 78
